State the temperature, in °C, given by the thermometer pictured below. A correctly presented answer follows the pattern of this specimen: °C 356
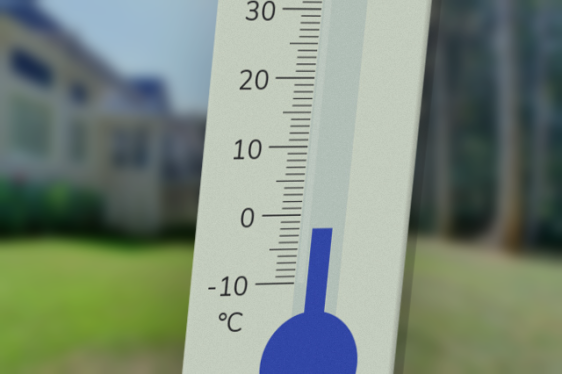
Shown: °C -2
